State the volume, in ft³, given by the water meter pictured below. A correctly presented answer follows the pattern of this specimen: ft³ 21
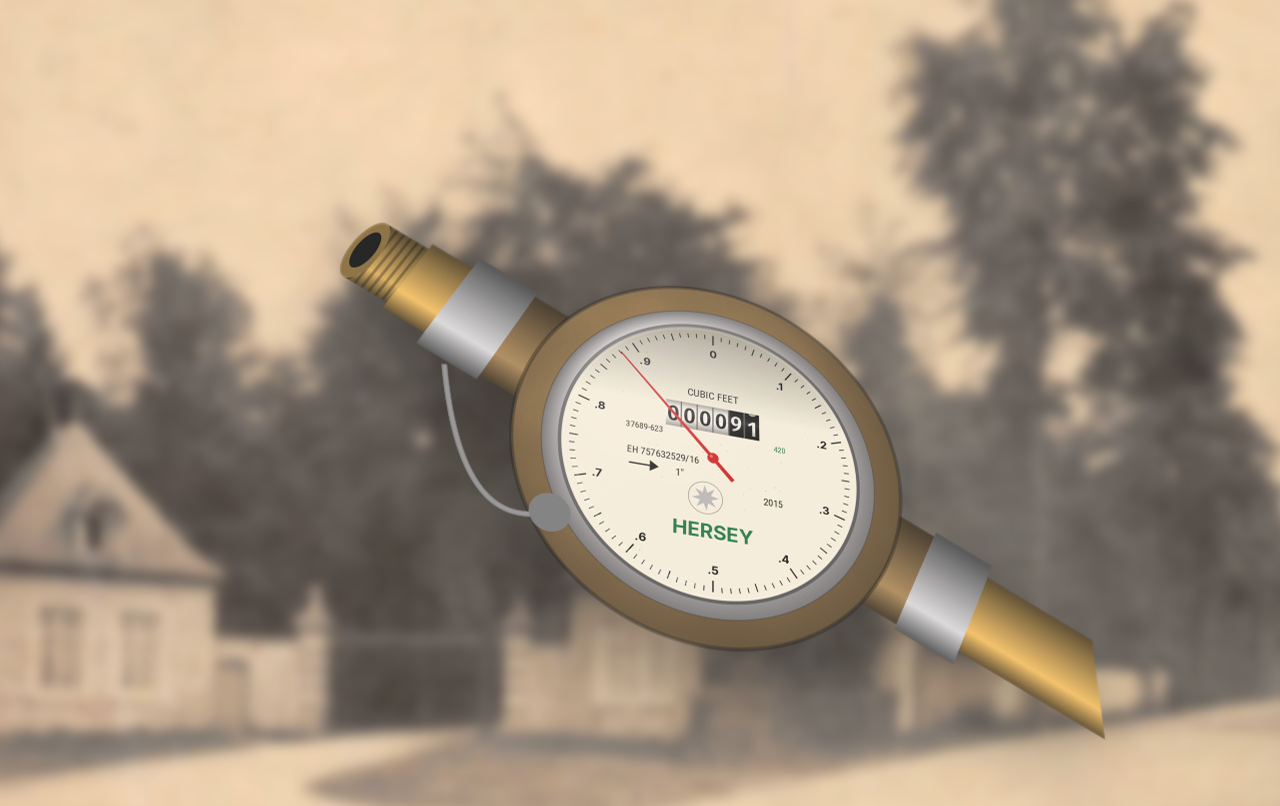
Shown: ft³ 90.88
